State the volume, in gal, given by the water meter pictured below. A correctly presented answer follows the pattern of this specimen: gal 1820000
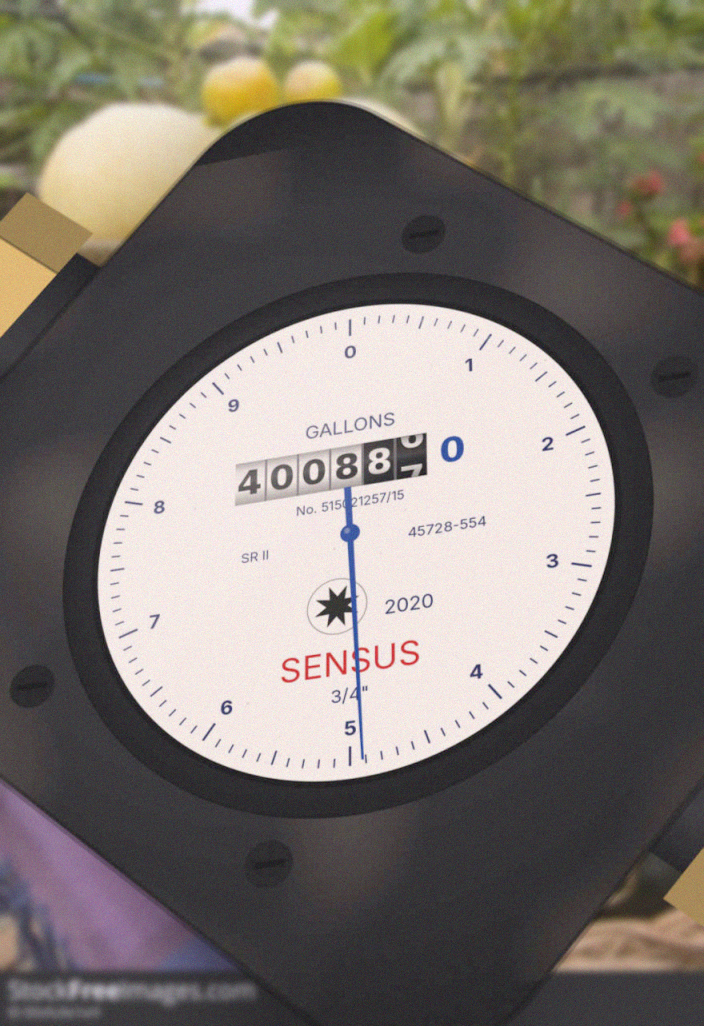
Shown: gal 4008864.9
